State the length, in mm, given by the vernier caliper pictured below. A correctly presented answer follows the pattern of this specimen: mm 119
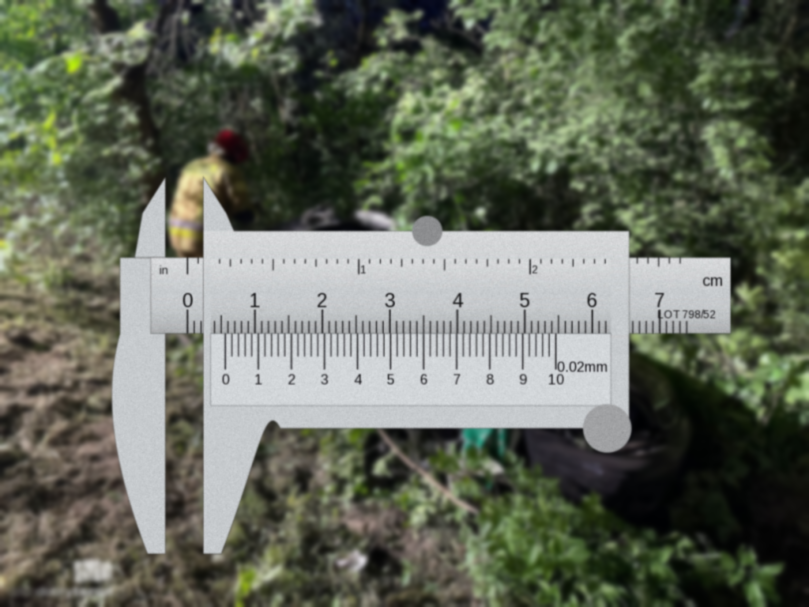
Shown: mm 5.6
